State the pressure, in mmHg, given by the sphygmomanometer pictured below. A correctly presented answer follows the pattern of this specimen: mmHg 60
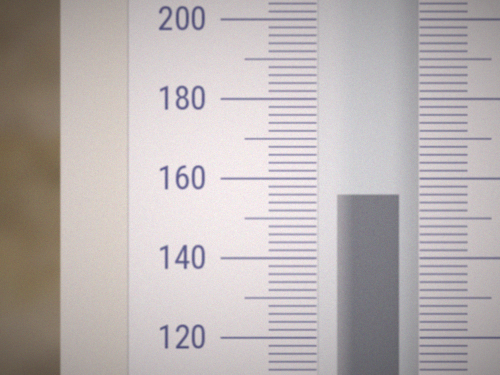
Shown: mmHg 156
